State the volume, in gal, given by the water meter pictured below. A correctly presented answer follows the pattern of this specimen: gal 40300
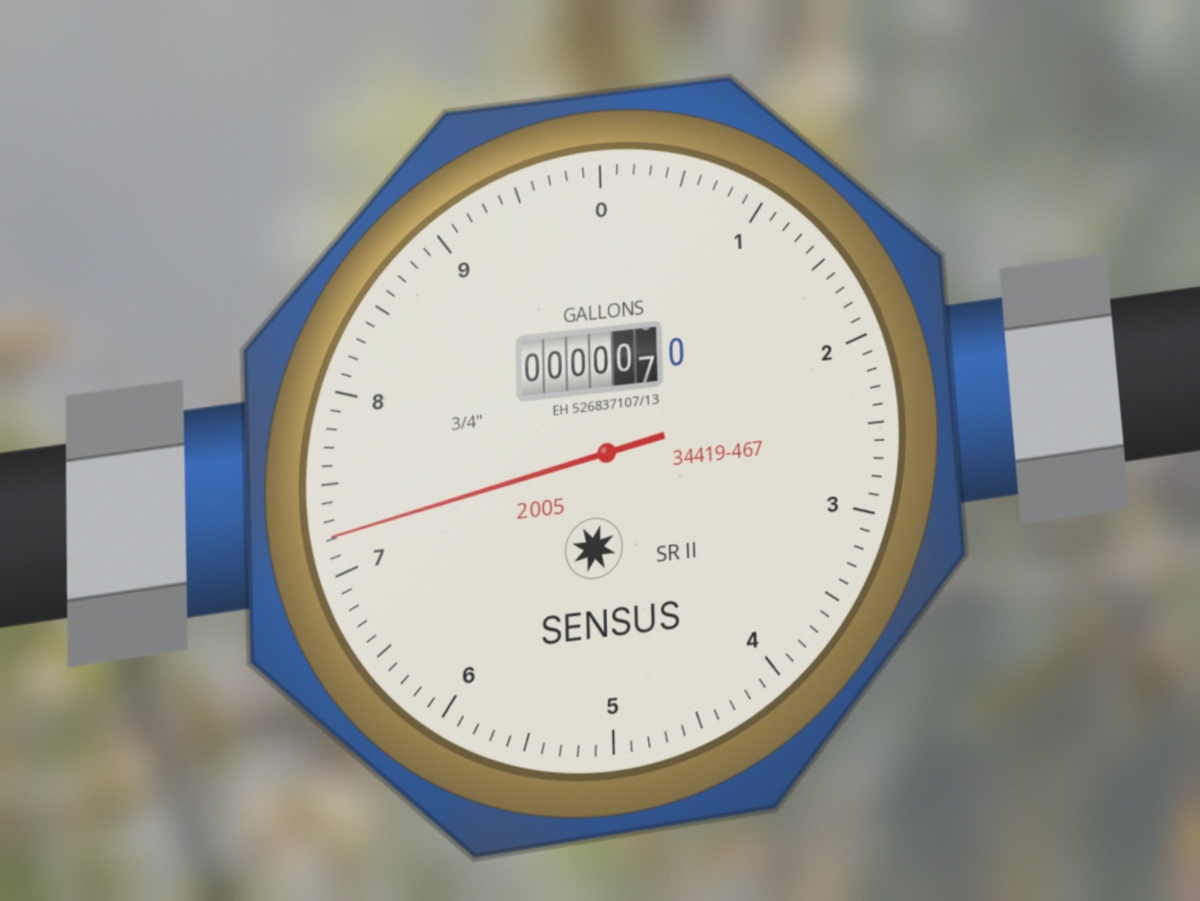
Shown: gal 67.2
